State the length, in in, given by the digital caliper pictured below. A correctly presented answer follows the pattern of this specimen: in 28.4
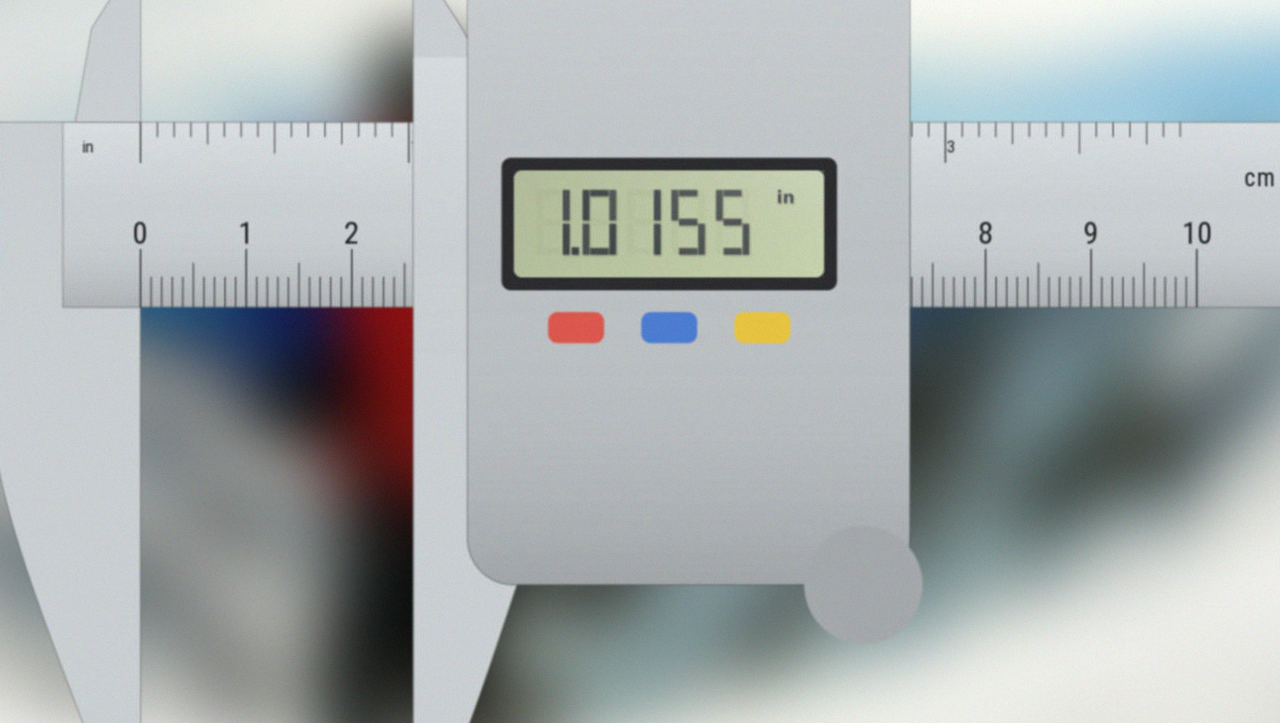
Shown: in 1.0155
